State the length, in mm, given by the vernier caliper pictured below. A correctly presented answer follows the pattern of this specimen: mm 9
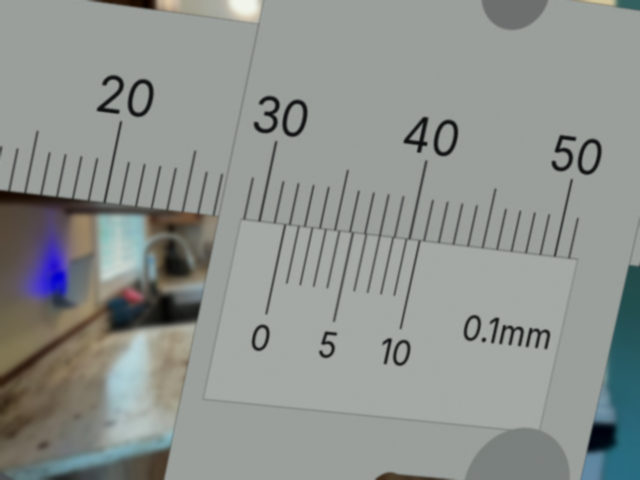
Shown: mm 31.7
